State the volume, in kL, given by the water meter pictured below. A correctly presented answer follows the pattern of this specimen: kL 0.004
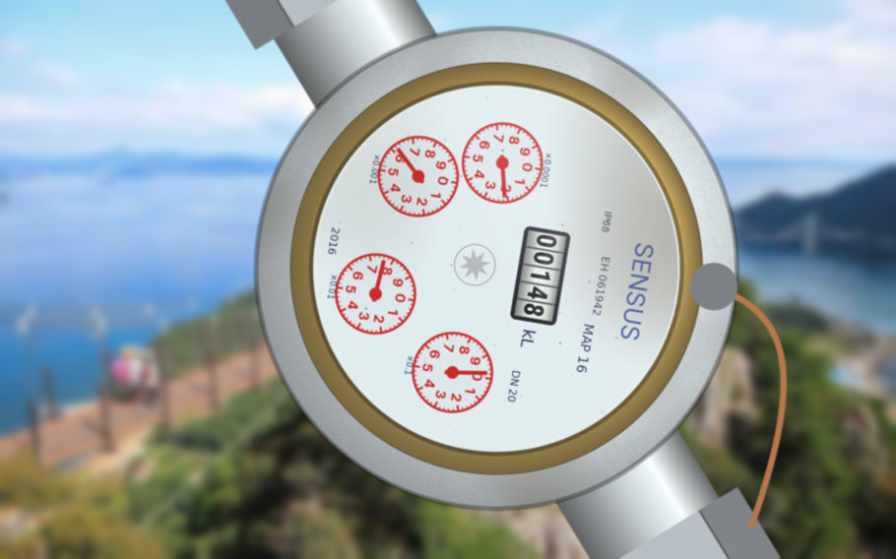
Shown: kL 147.9762
